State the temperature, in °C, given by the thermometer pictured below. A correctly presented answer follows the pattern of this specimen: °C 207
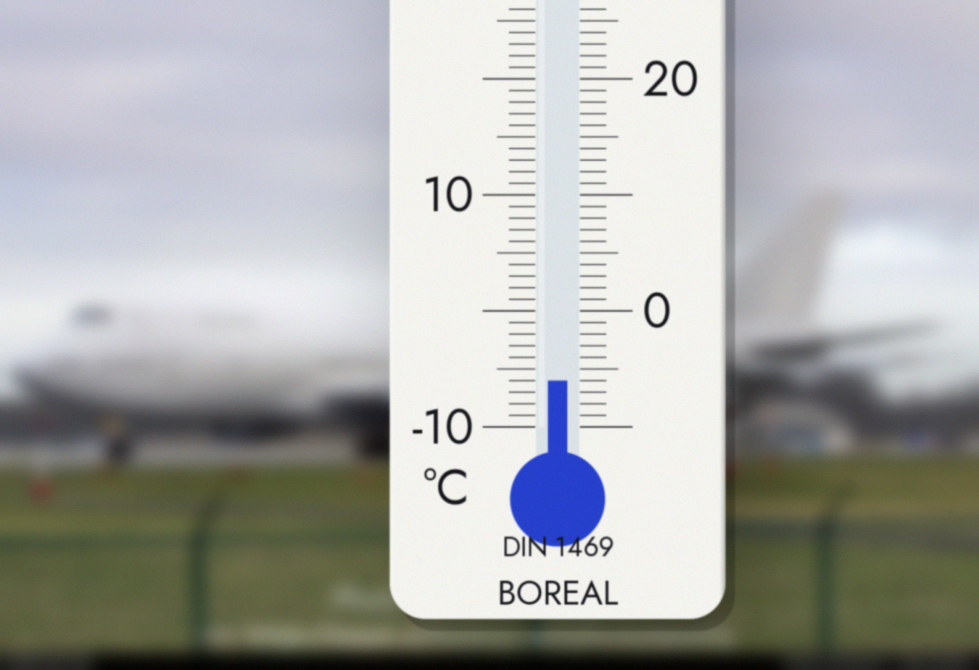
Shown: °C -6
